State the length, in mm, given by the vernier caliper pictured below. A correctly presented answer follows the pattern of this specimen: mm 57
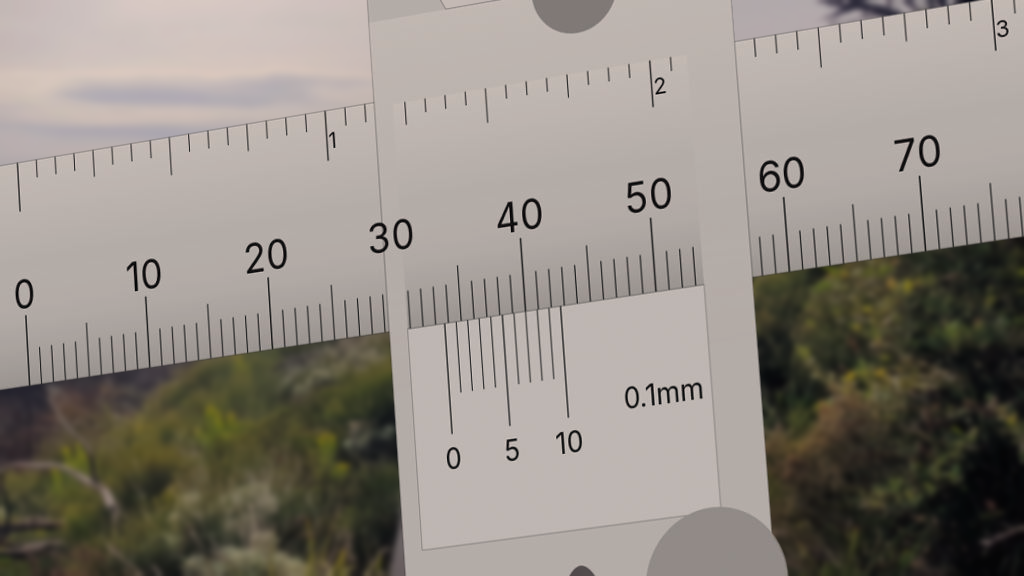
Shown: mm 33.7
